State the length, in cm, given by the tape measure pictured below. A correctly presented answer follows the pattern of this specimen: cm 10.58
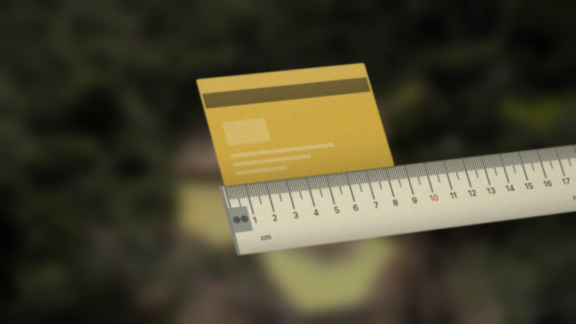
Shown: cm 8.5
